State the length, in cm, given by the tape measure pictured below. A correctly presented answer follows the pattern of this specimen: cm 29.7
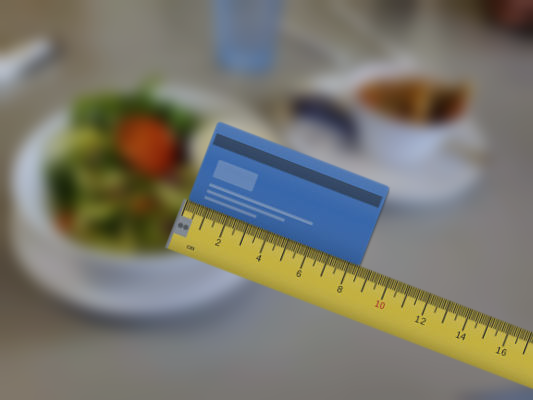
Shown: cm 8.5
